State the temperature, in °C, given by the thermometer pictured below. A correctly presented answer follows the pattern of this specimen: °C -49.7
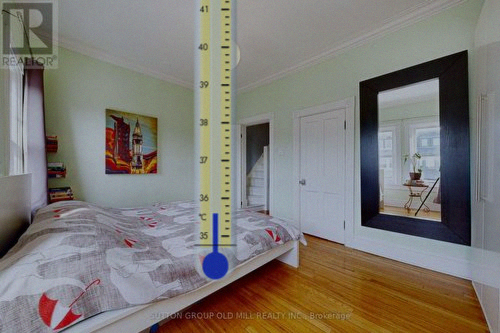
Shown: °C 35.6
